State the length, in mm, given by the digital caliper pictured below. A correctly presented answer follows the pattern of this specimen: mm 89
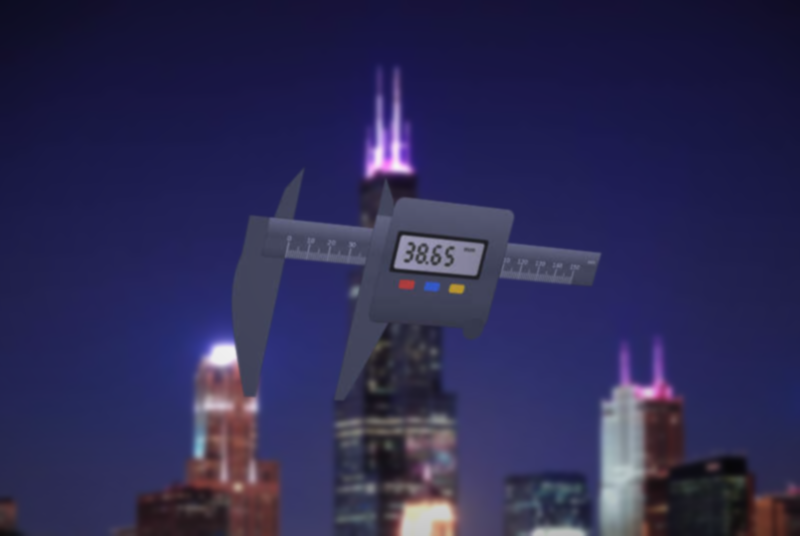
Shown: mm 38.65
